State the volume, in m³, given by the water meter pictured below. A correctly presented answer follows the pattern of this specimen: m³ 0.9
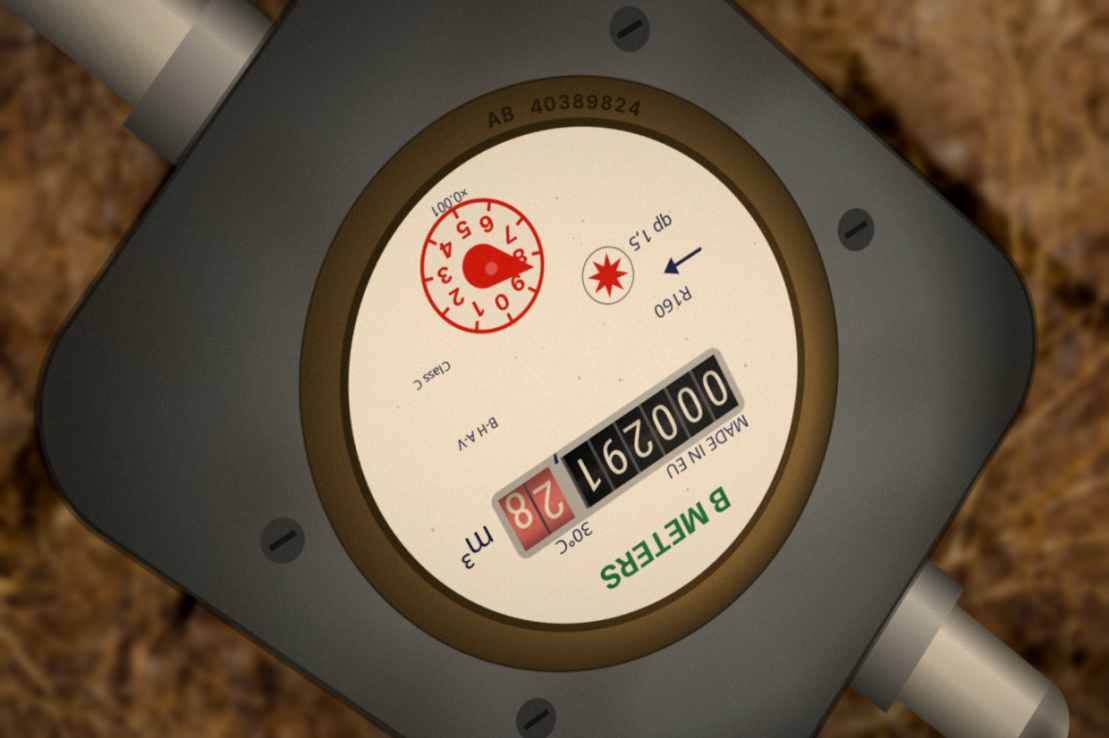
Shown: m³ 291.278
